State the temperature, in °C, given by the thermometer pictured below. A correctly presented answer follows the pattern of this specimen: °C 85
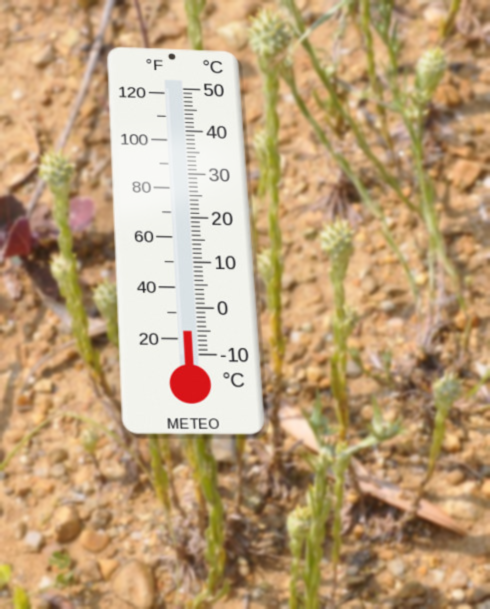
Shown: °C -5
